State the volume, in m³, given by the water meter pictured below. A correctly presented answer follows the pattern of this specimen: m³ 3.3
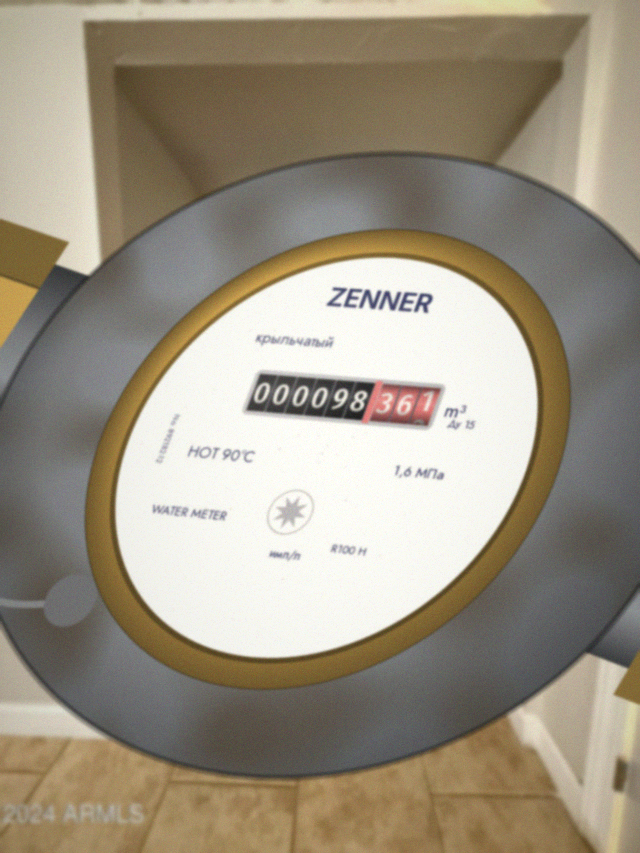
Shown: m³ 98.361
